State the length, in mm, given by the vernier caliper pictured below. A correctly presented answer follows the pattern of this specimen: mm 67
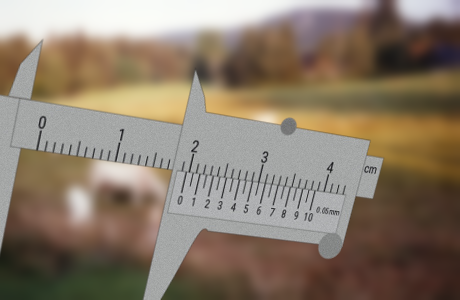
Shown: mm 19.6
